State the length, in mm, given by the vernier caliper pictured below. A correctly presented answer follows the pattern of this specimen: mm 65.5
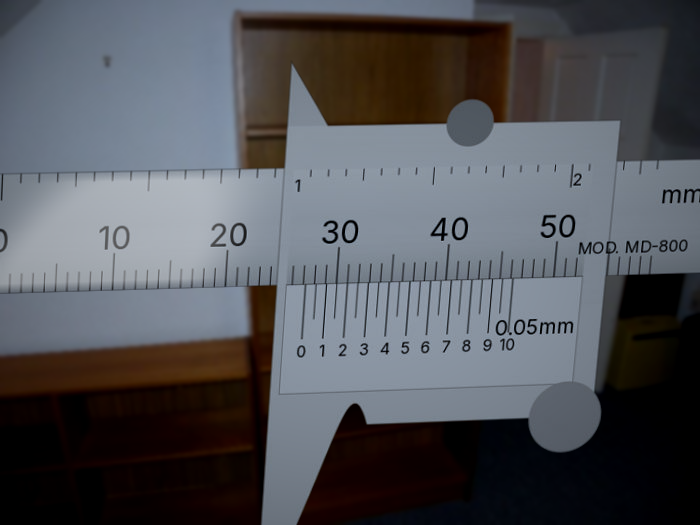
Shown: mm 27.2
